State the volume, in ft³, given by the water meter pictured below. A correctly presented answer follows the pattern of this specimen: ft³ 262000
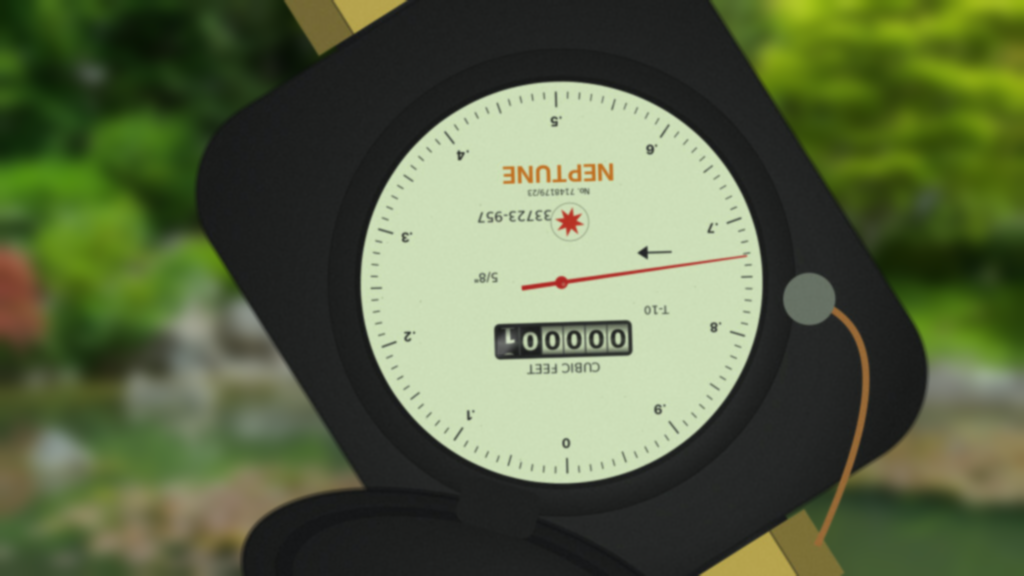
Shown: ft³ 0.73
